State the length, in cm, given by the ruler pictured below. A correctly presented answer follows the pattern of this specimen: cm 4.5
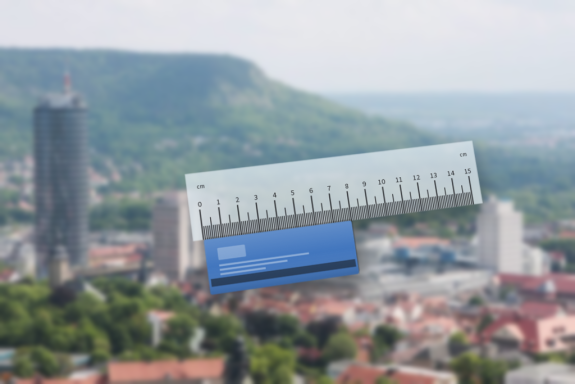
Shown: cm 8
